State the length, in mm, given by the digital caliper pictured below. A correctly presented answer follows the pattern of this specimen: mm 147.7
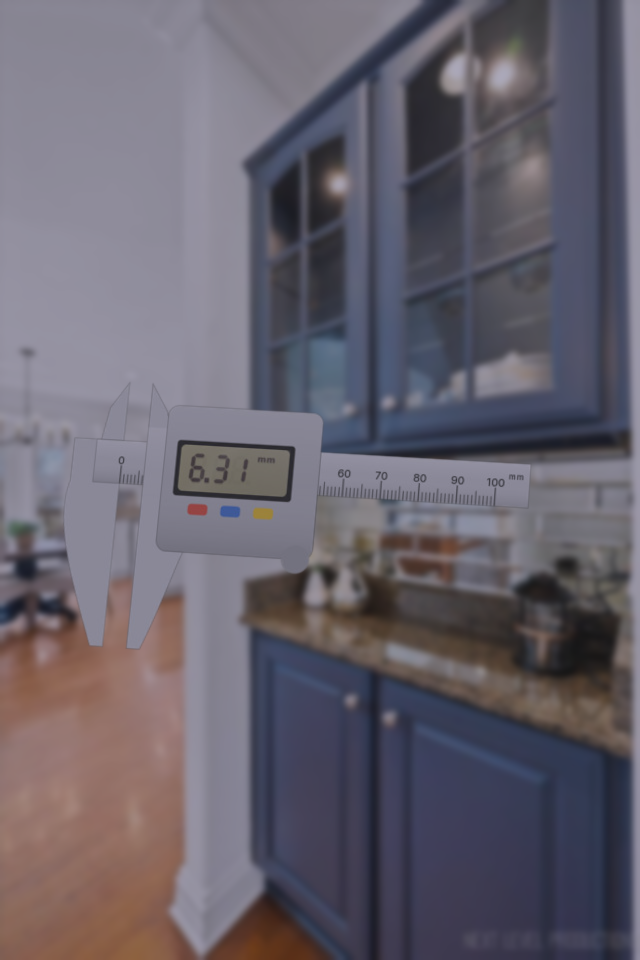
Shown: mm 6.31
